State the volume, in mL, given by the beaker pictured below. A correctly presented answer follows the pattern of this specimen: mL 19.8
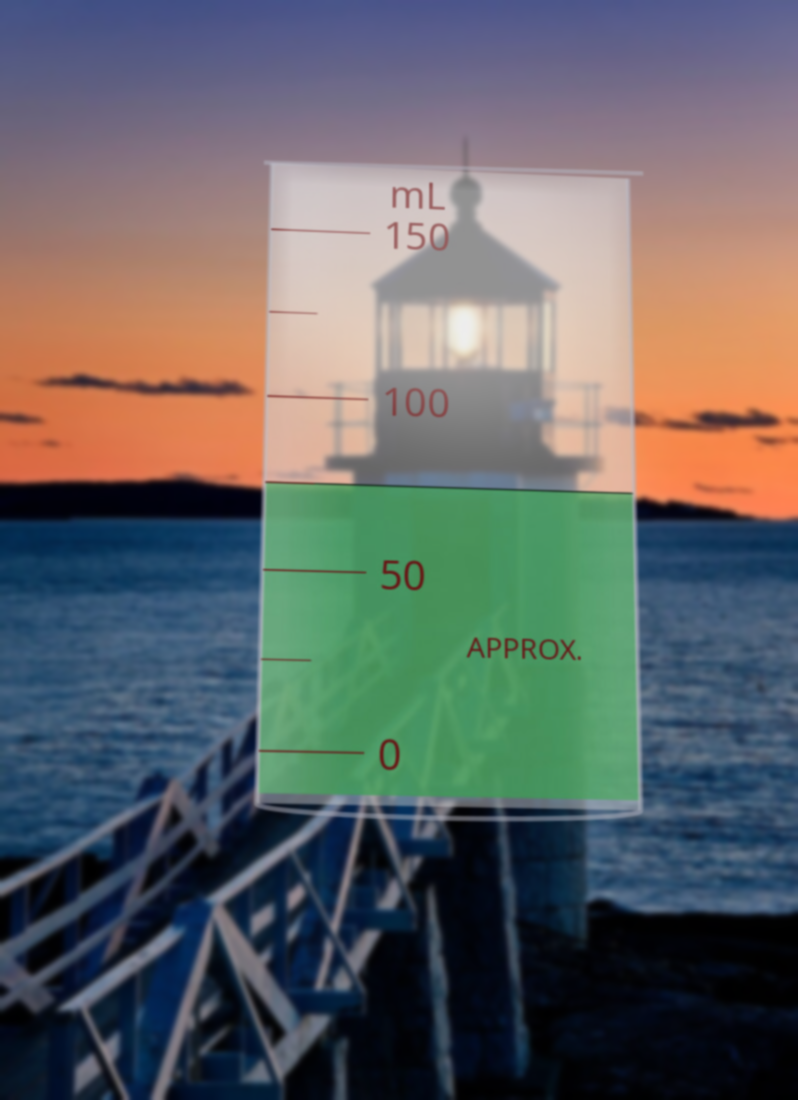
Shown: mL 75
